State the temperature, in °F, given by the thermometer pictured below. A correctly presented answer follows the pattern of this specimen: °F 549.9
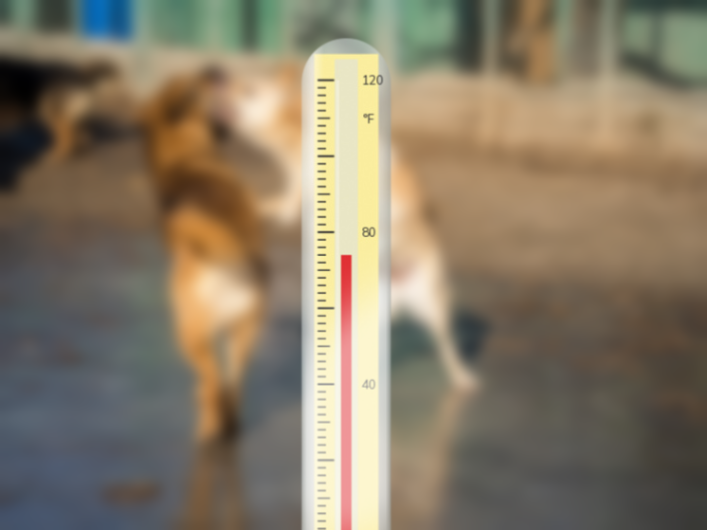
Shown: °F 74
